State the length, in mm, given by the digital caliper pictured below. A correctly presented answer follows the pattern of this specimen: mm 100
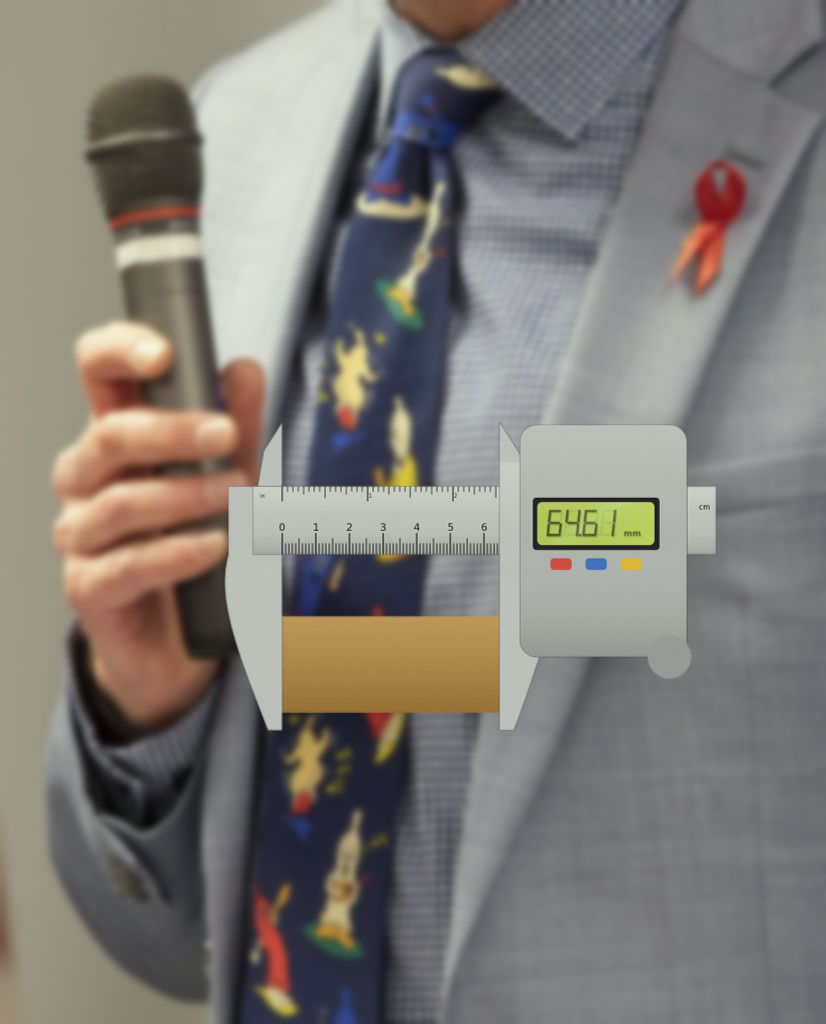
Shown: mm 64.61
